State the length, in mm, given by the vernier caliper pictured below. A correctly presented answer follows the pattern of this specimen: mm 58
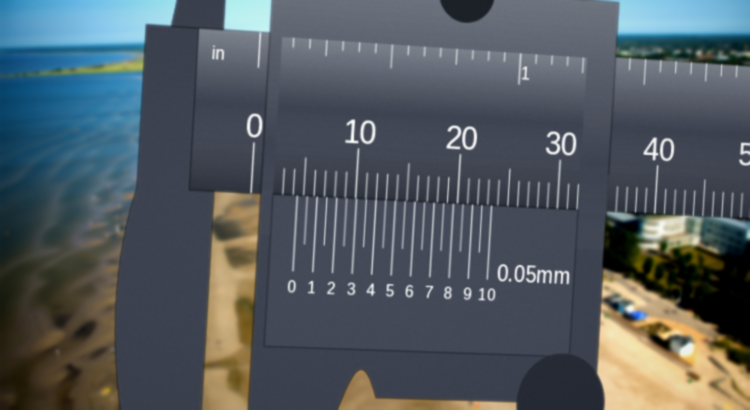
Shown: mm 4.4
